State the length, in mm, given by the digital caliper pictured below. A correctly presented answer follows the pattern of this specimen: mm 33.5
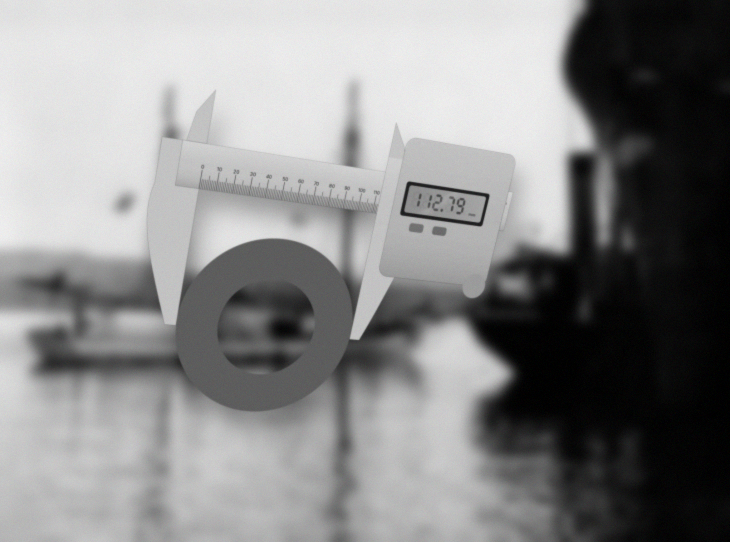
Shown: mm 112.79
